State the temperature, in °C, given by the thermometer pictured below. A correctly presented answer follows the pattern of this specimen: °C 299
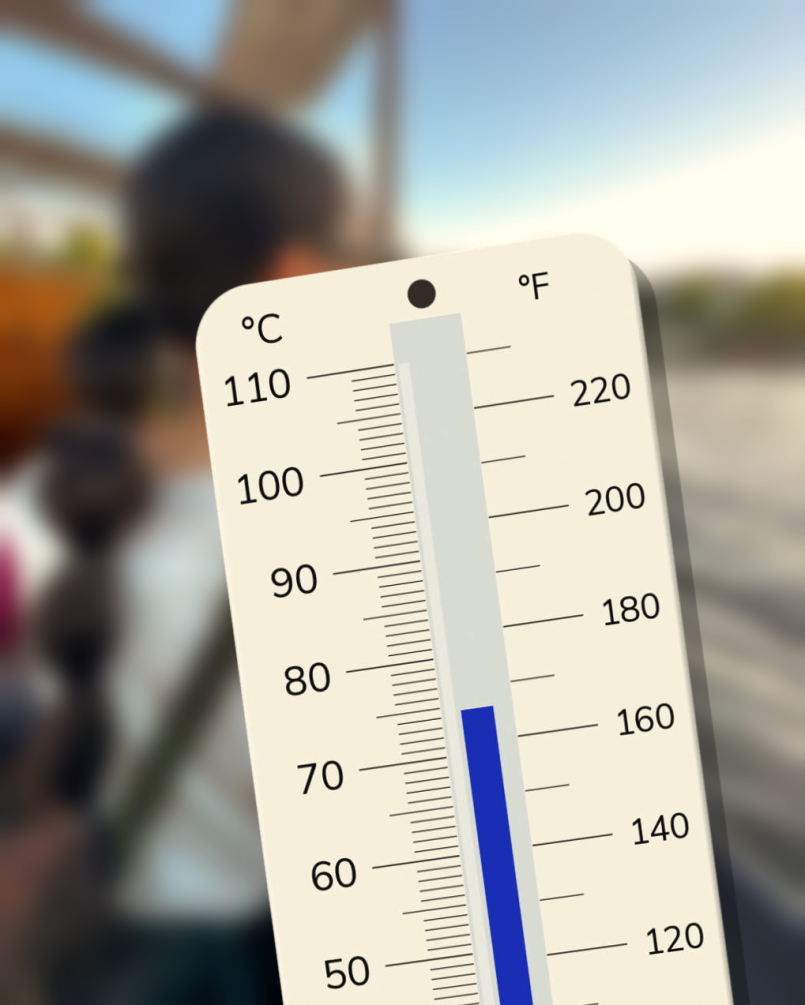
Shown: °C 74.5
